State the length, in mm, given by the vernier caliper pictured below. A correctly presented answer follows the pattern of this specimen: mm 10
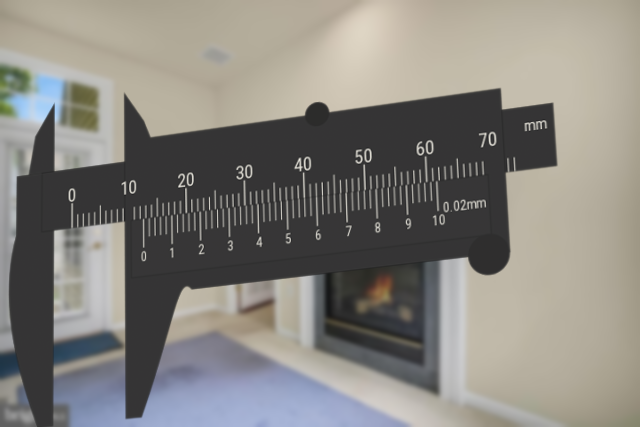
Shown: mm 12.6
